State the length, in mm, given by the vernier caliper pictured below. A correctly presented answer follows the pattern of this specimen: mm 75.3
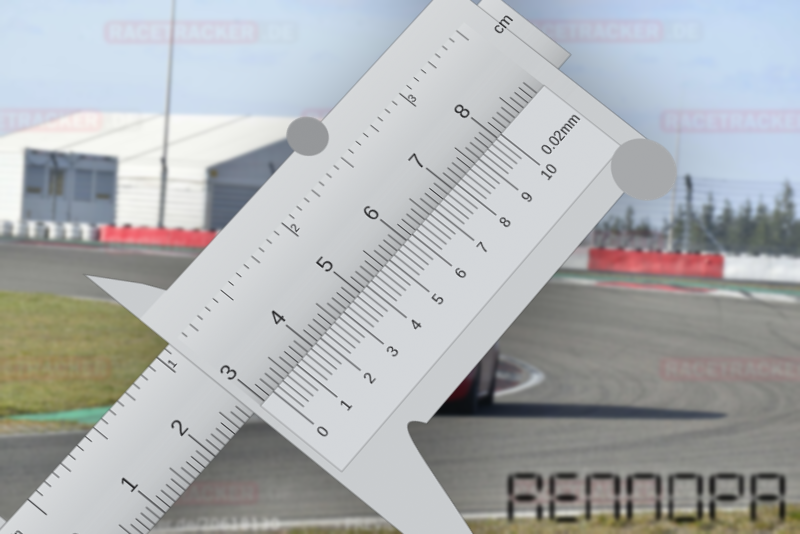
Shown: mm 31.8
